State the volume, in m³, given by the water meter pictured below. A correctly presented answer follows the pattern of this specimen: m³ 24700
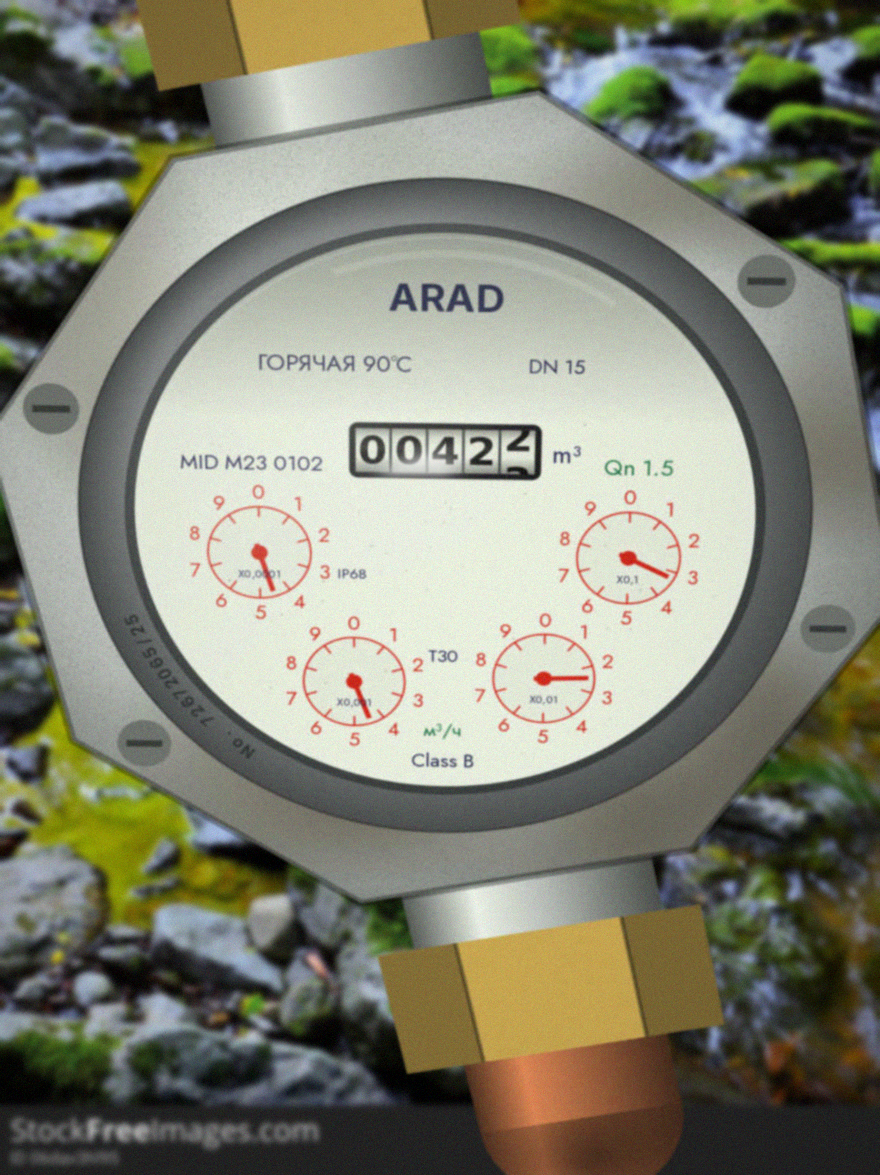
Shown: m³ 422.3244
